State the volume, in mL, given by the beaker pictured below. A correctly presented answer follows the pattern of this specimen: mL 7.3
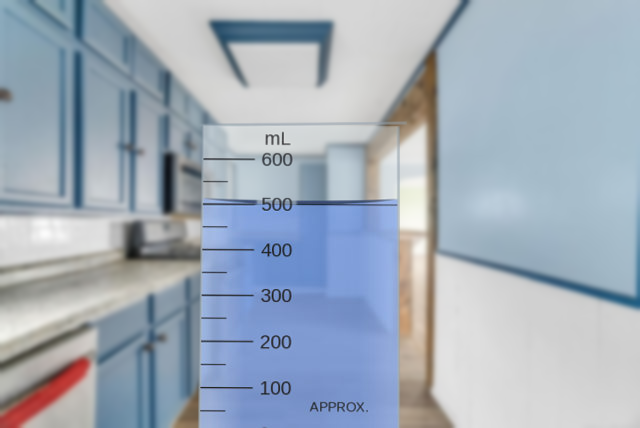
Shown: mL 500
